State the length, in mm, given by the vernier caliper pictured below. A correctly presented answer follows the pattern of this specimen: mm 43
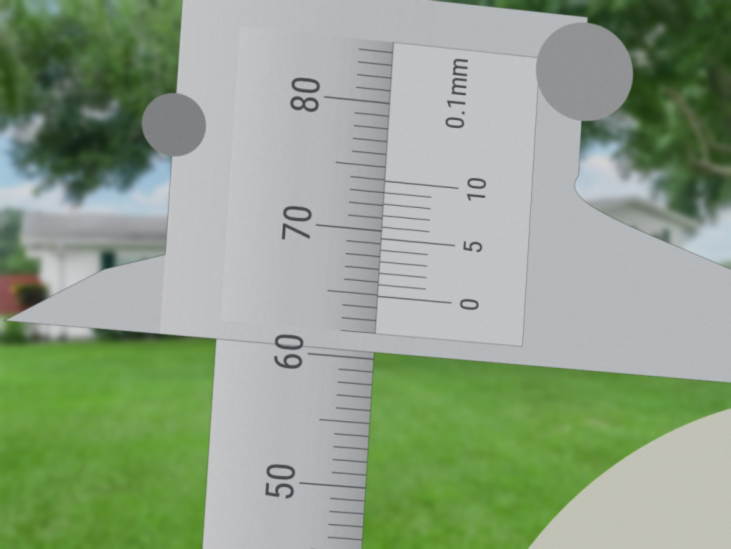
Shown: mm 64.9
